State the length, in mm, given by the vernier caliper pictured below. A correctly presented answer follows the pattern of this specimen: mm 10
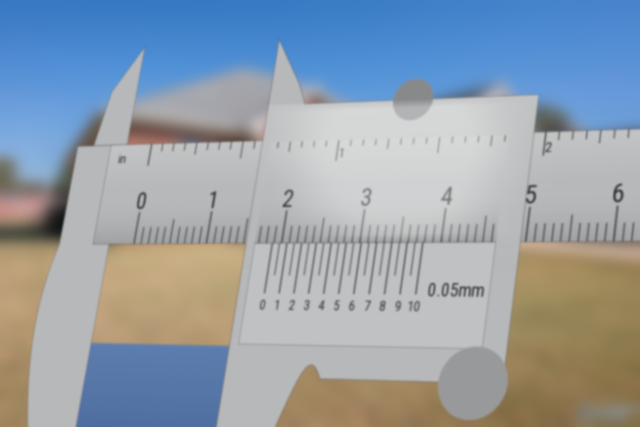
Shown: mm 18.8
